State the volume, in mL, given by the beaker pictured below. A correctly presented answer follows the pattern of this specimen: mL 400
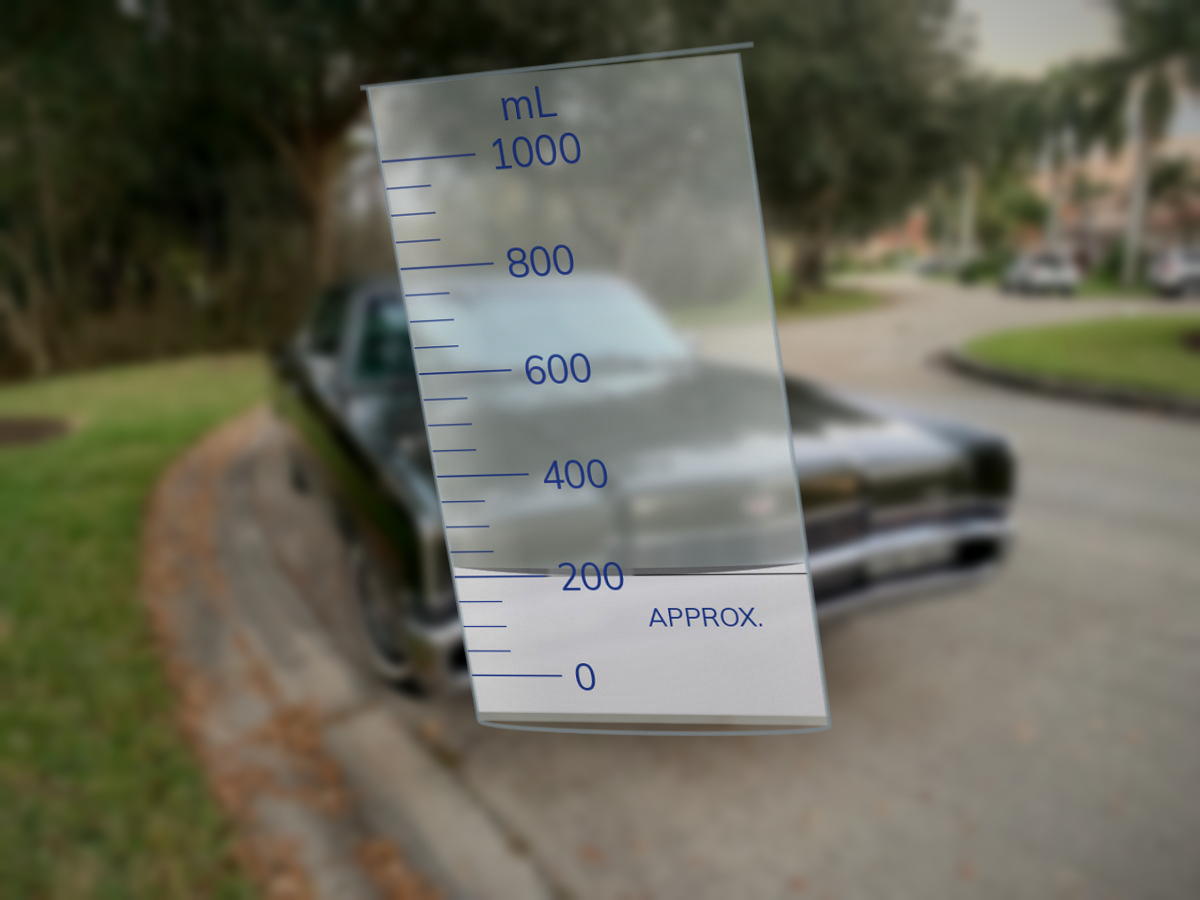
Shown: mL 200
